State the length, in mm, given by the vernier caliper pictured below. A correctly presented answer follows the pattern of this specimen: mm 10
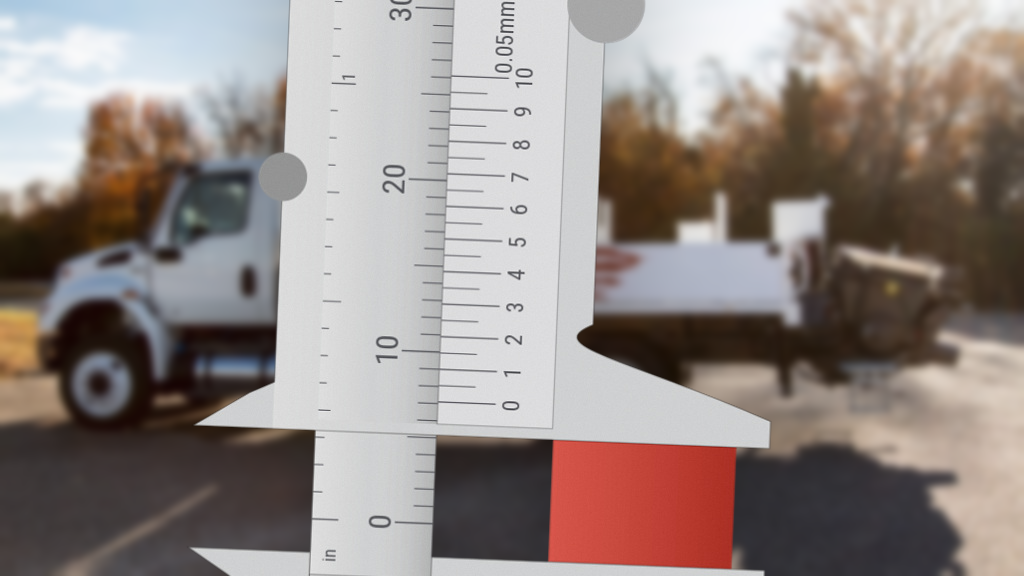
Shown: mm 7.1
